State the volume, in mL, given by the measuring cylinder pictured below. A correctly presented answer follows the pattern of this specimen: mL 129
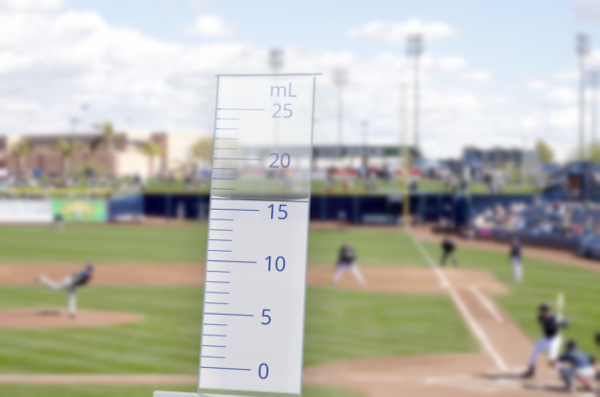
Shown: mL 16
